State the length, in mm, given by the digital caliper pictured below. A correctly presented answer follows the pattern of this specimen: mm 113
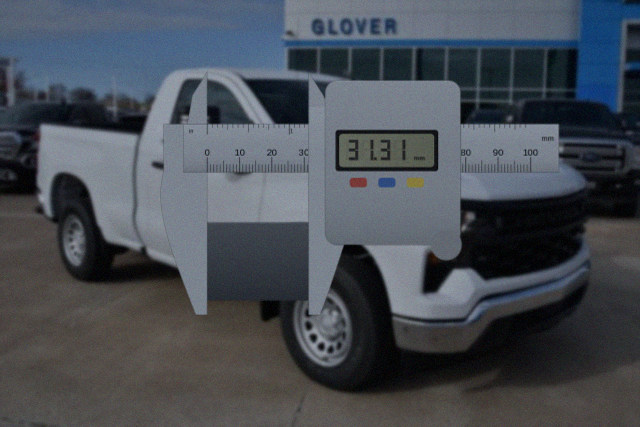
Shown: mm 31.31
